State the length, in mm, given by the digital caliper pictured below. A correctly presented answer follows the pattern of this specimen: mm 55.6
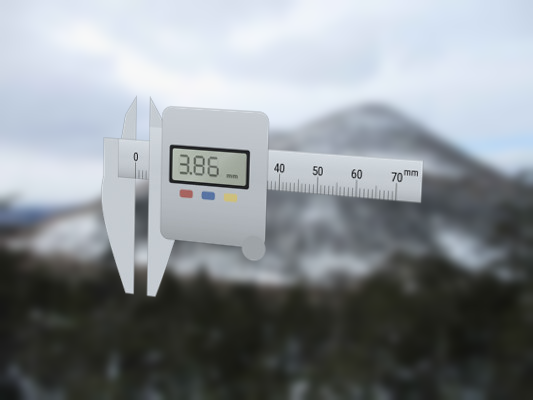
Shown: mm 3.86
